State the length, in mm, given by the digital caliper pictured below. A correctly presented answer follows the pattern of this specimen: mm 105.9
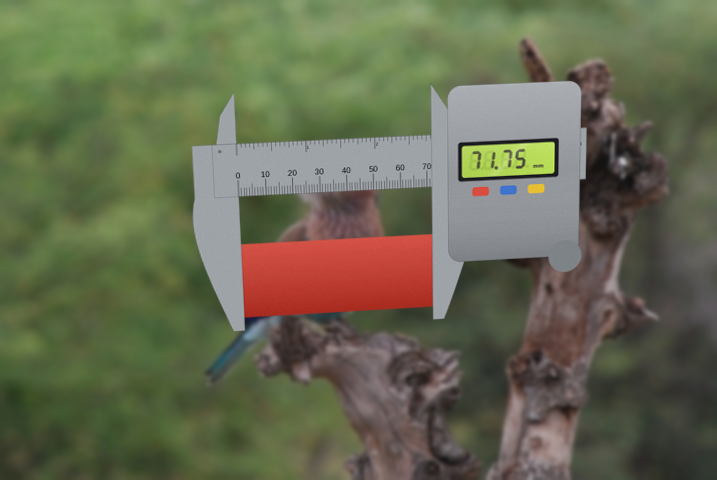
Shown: mm 71.75
